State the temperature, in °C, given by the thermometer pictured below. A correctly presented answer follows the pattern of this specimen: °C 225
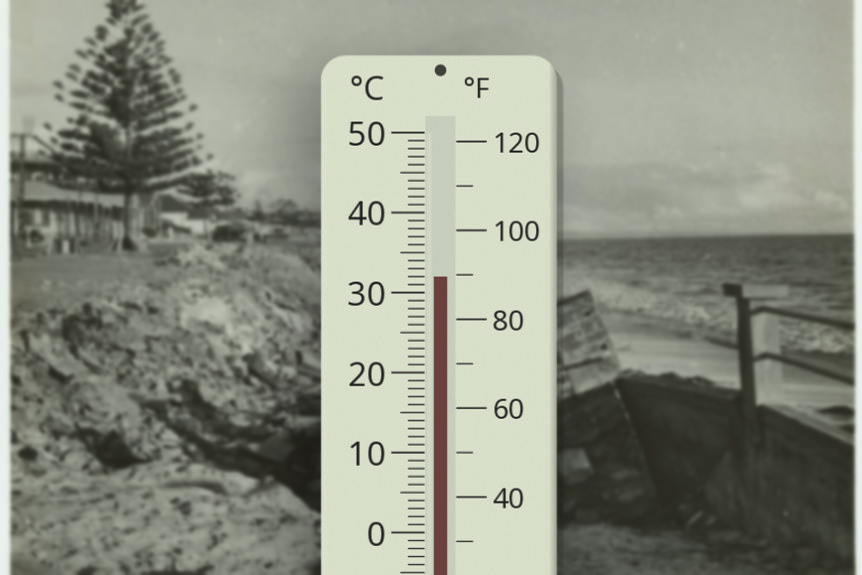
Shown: °C 32
